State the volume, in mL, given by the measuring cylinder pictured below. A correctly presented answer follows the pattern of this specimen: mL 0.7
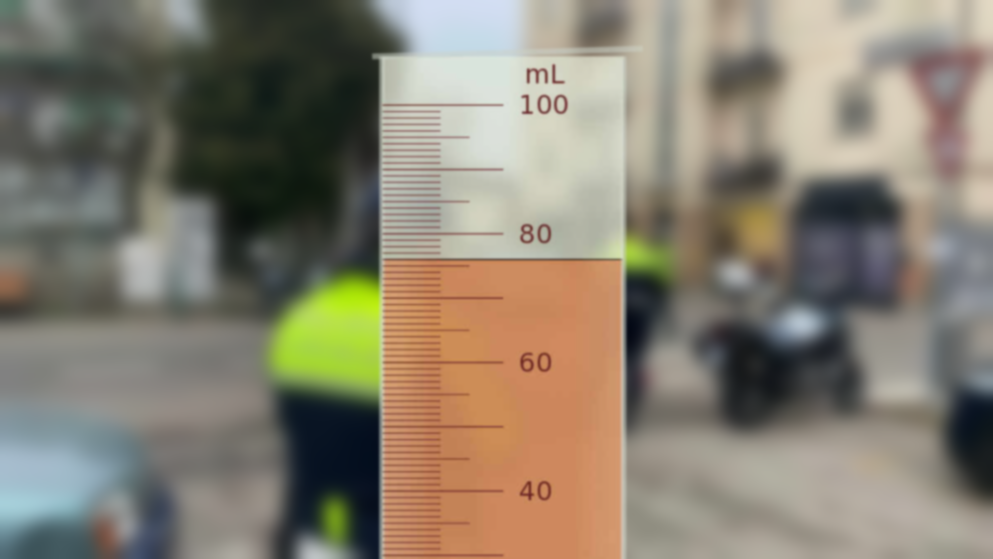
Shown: mL 76
